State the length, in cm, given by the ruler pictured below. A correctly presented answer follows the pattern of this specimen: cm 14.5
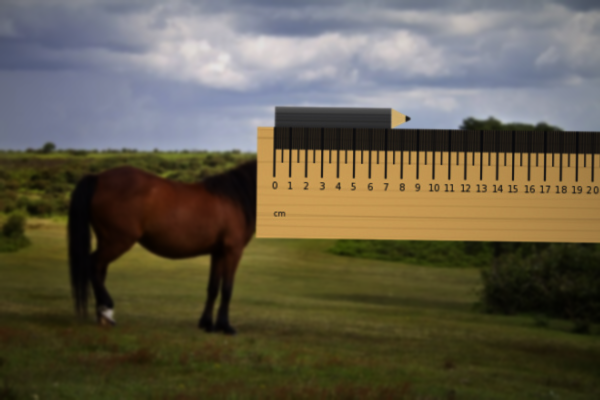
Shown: cm 8.5
